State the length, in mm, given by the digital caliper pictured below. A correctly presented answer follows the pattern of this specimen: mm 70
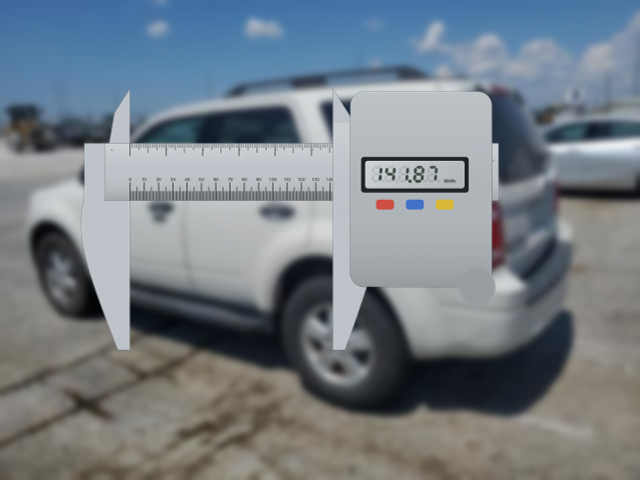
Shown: mm 141.87
